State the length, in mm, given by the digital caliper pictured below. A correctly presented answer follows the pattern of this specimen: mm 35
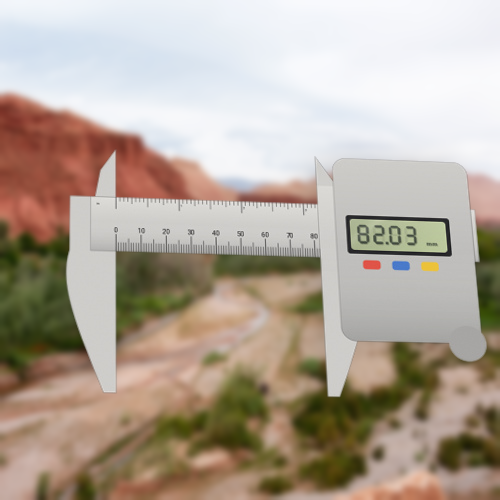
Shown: mm 82.03
